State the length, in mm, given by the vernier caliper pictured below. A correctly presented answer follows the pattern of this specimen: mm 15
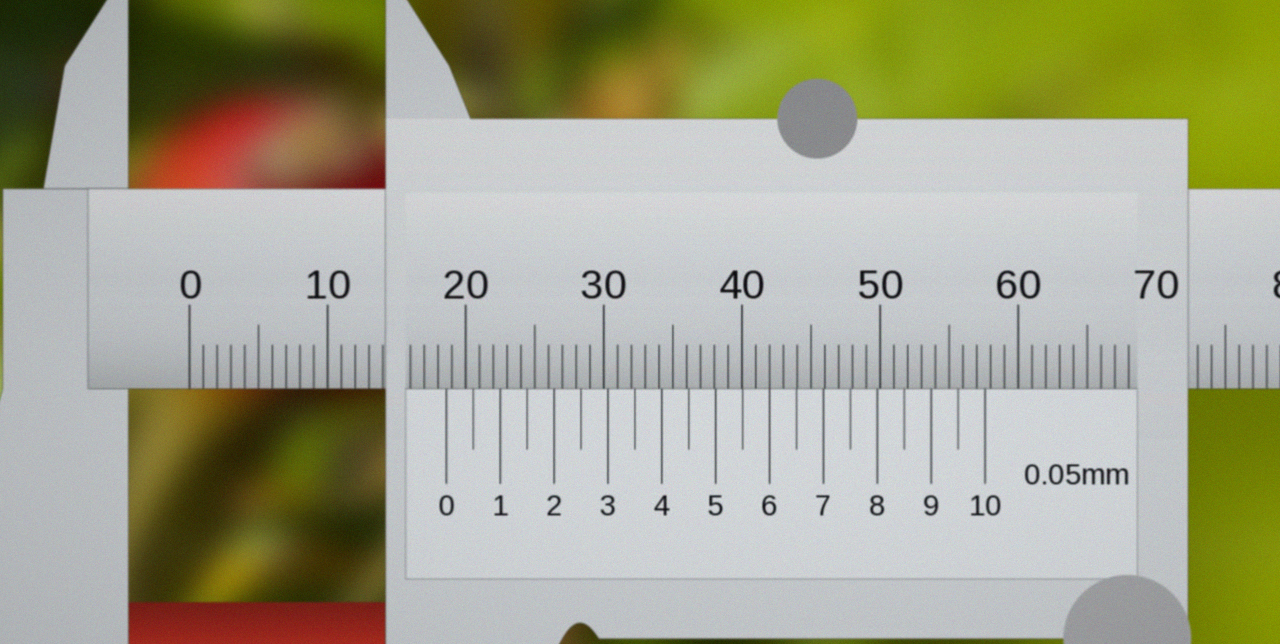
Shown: mm 18.6
